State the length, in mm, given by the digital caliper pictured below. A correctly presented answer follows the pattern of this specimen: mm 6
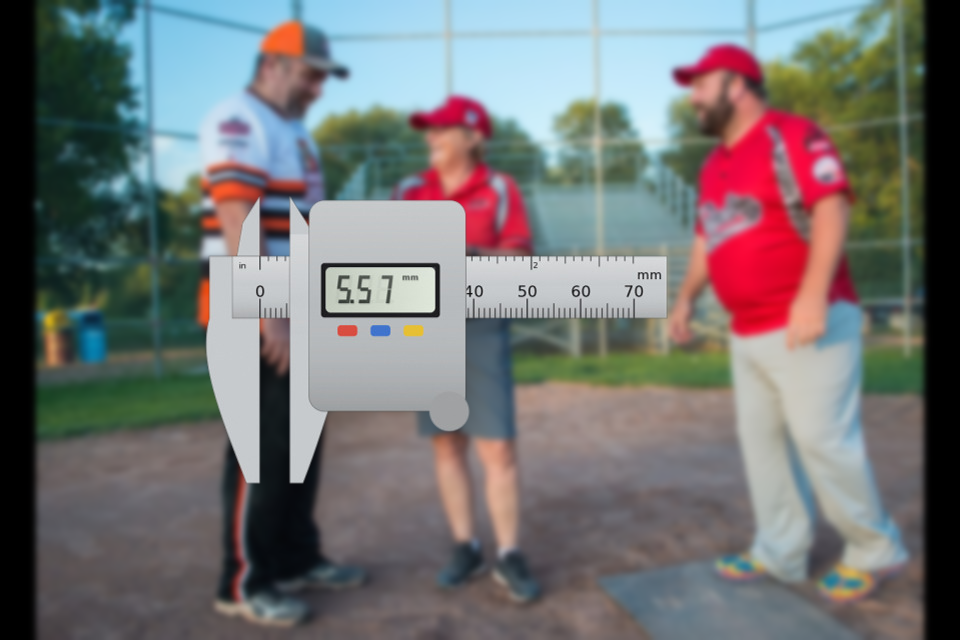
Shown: mm 5.57
